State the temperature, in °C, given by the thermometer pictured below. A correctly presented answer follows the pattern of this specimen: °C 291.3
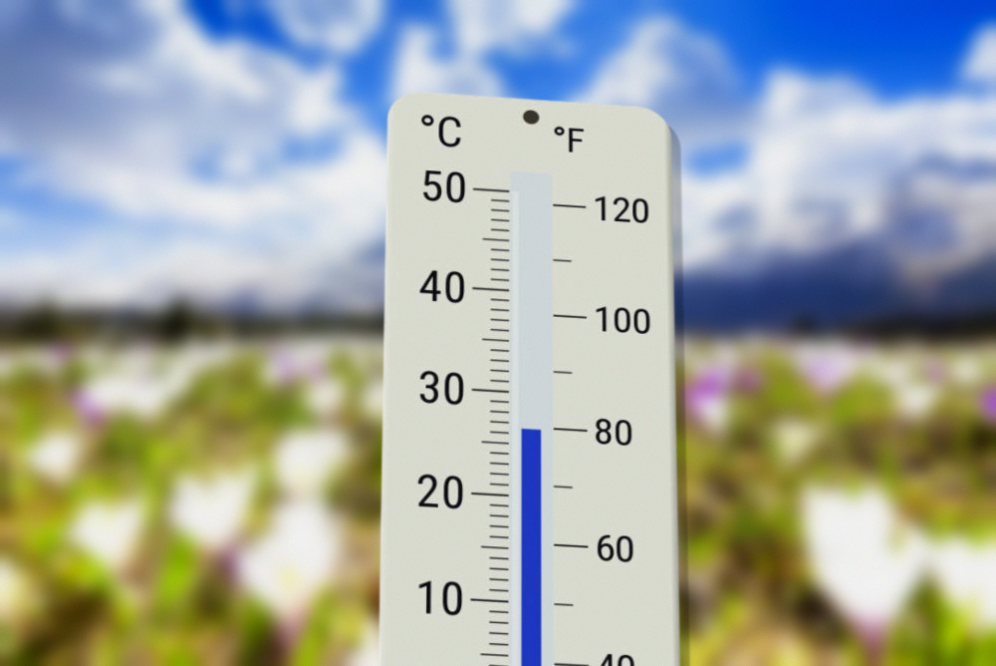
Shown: °C 26.5
